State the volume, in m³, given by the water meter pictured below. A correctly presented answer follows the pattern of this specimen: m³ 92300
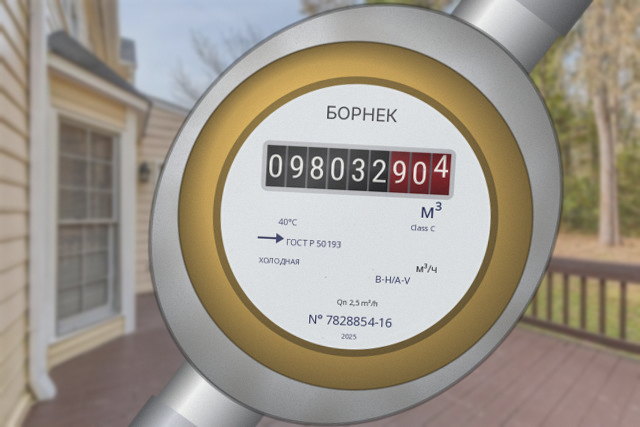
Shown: m³ 98032.904
